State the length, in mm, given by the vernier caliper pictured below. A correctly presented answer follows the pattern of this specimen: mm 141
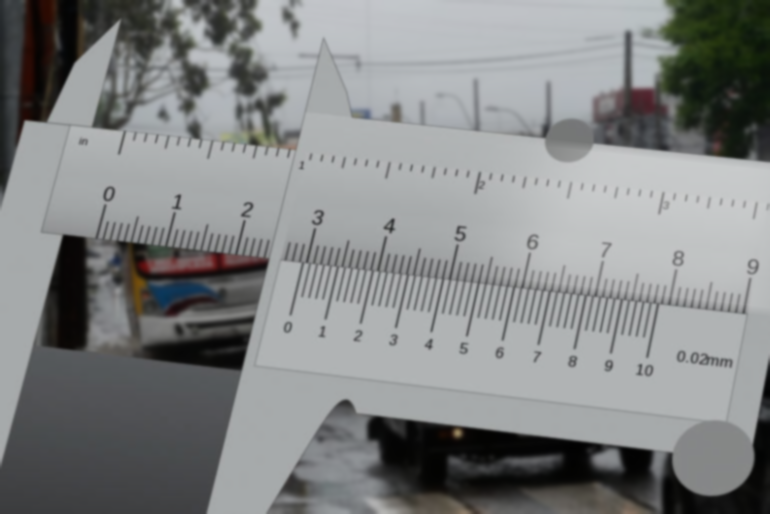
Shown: mm 29.5
